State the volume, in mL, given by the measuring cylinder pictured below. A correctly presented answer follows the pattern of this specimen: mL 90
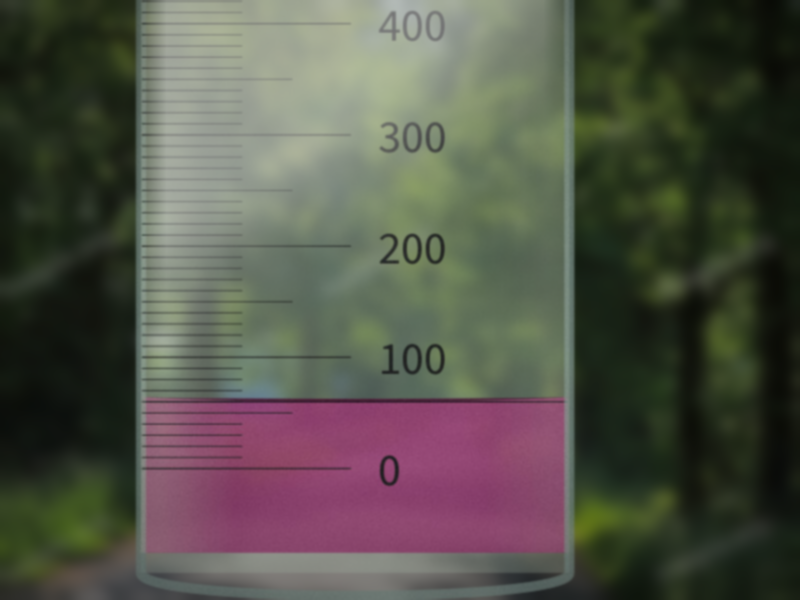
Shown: mL 60
